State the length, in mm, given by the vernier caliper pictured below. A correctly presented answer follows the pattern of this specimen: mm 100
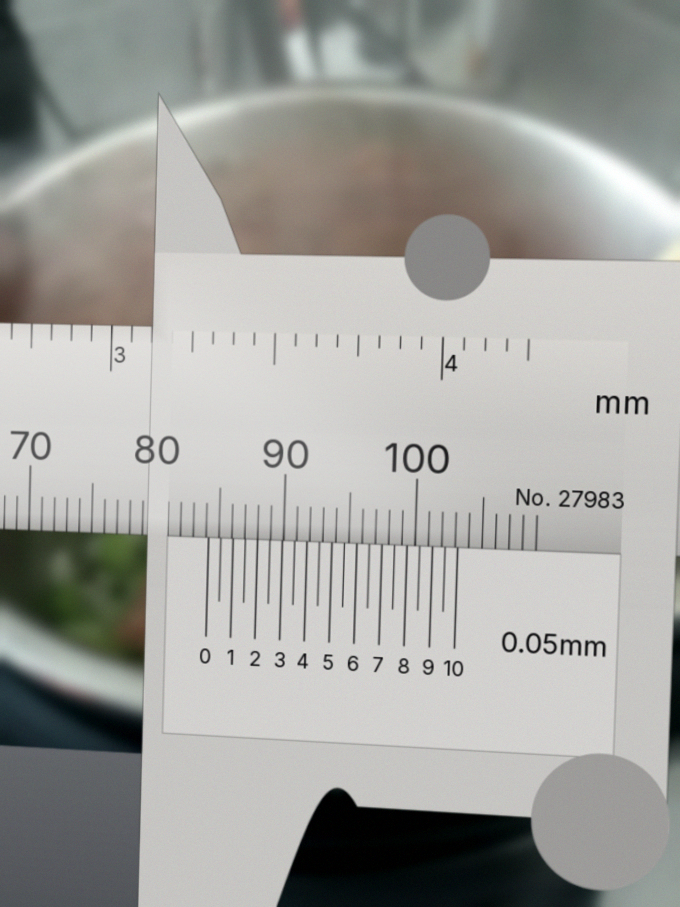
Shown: mm 84.2
